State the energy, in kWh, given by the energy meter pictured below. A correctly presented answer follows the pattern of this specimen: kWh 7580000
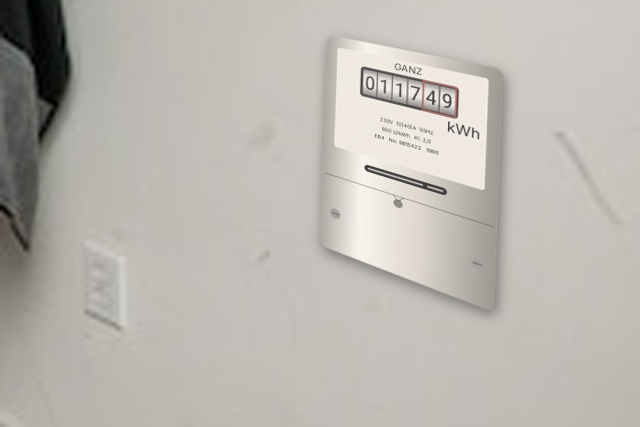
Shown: kWh 117.49
